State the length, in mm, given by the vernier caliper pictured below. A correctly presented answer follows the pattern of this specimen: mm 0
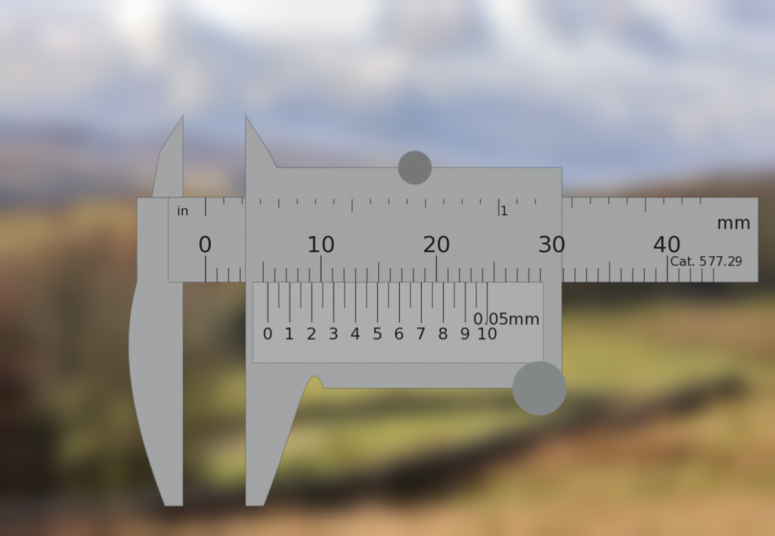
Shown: mm 5.4
